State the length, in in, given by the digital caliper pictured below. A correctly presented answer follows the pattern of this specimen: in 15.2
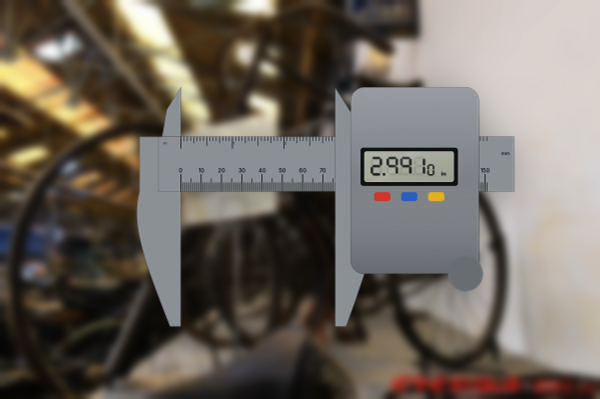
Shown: in 2.9910
